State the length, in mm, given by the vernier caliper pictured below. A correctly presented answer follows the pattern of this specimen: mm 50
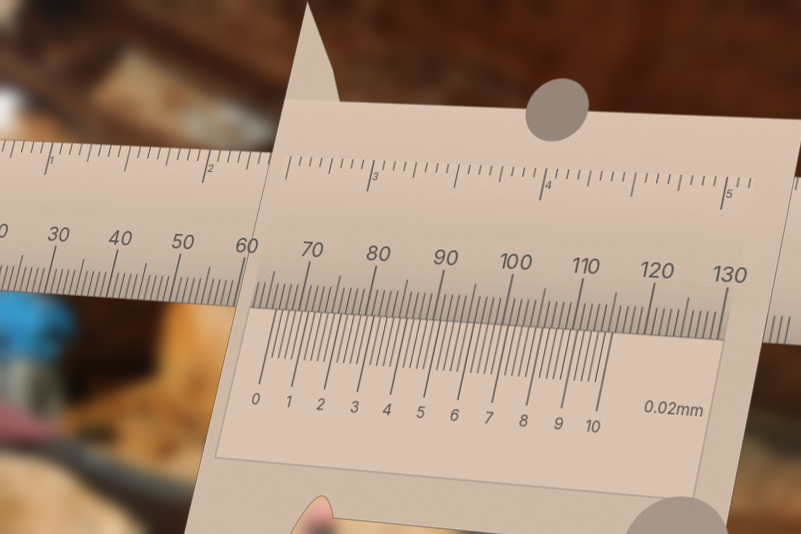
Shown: mm 66.6
